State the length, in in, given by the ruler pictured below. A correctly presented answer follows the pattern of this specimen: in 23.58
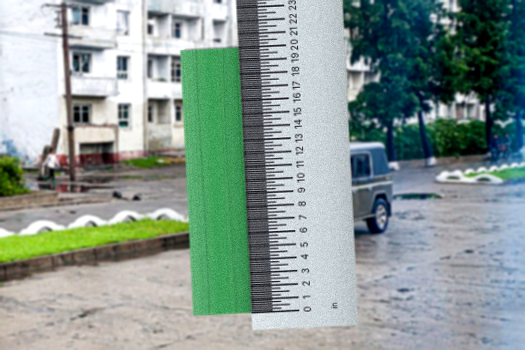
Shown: in 20
